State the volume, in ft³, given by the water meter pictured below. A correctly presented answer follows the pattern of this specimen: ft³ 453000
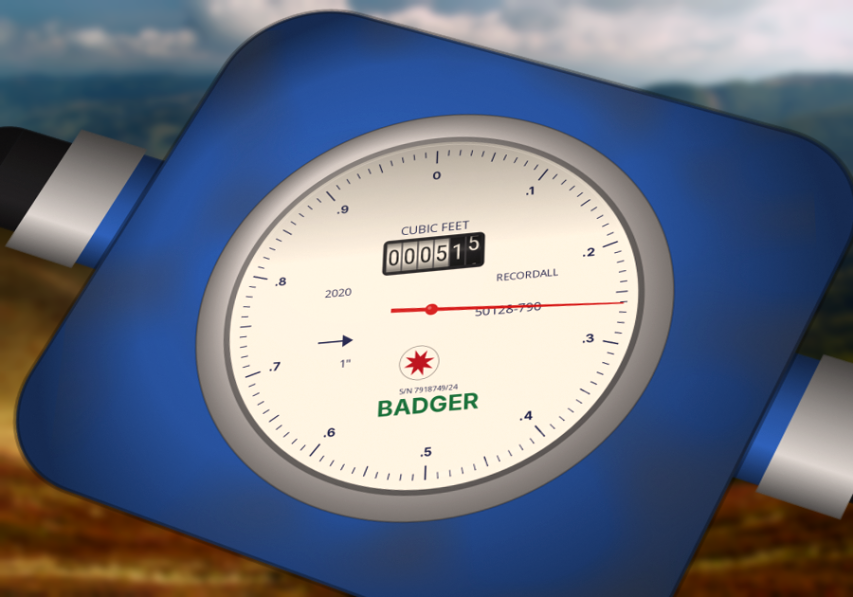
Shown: ft³ 515.26
